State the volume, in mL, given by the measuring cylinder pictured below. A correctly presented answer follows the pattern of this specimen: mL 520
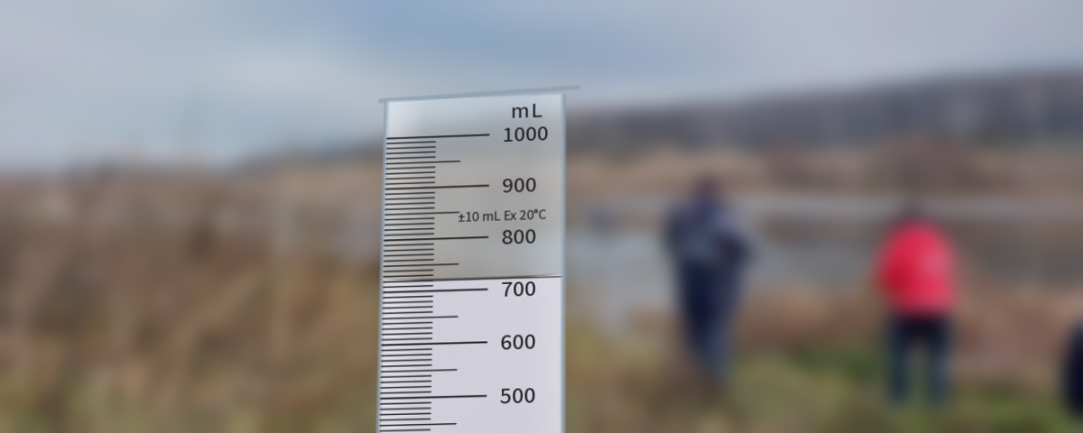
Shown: mL 720
